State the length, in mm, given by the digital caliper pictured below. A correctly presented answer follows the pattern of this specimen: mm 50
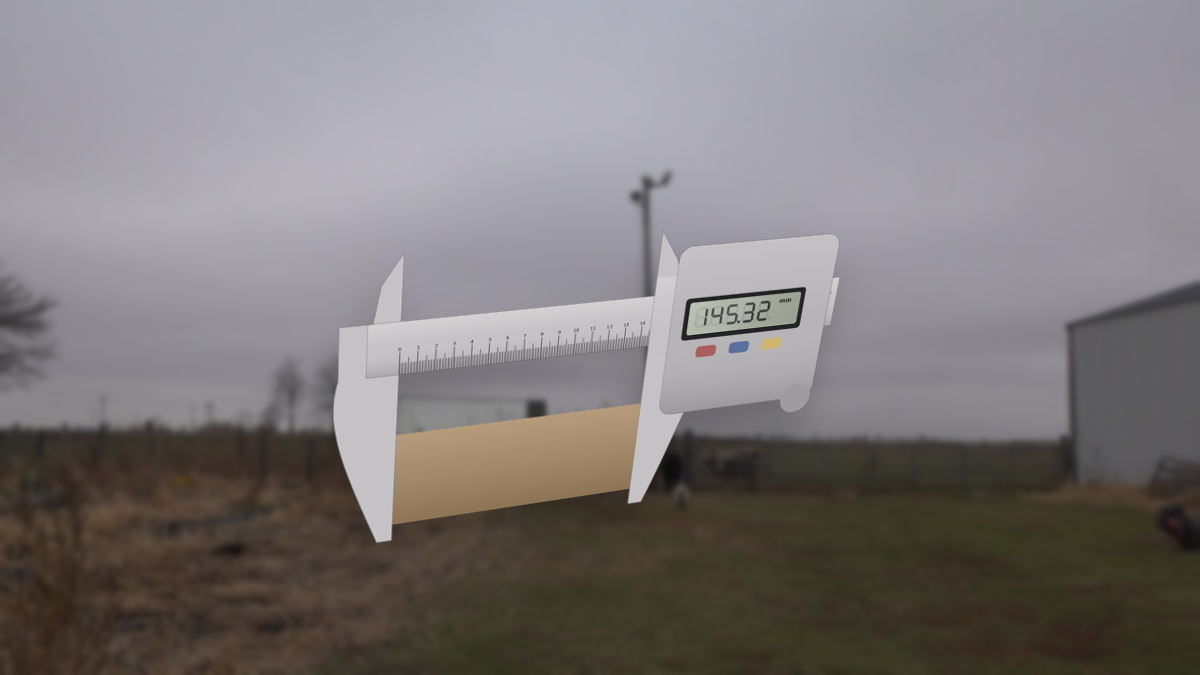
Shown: mm 145.32
